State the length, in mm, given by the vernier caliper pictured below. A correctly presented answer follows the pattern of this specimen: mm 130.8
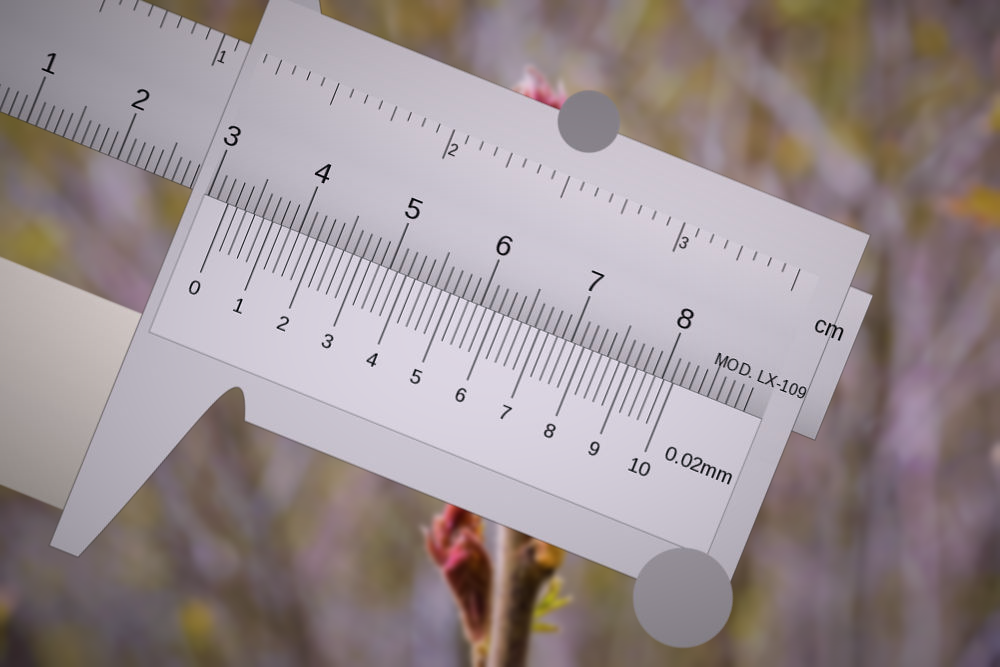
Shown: mm 32.2
